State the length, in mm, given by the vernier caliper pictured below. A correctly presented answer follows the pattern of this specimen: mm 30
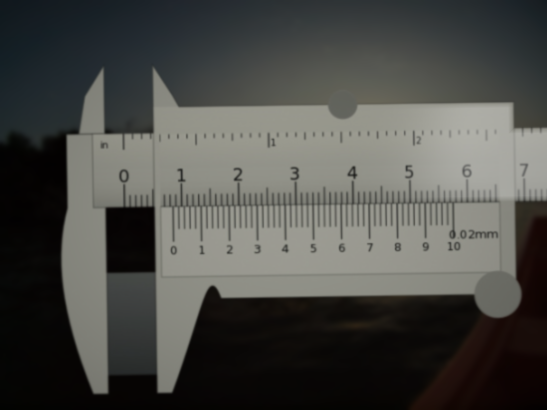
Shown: mm 8.5
